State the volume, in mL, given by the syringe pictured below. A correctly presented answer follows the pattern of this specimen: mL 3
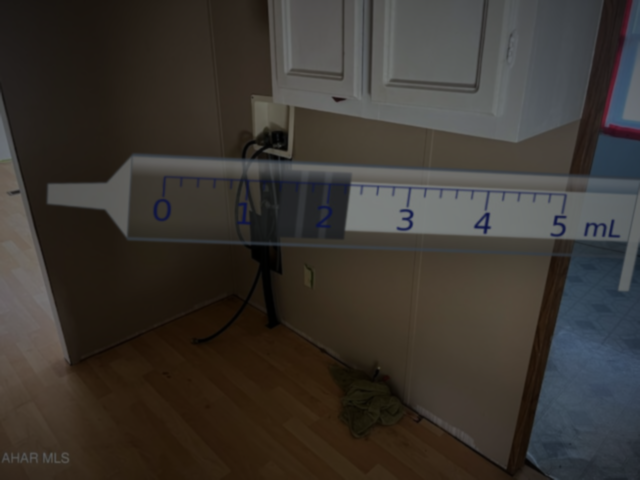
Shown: mL 1.4
